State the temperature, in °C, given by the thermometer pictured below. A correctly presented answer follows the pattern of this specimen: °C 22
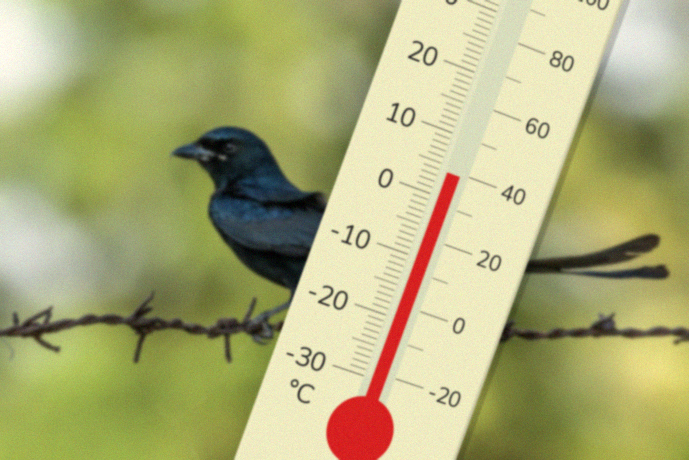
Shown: °C 4
